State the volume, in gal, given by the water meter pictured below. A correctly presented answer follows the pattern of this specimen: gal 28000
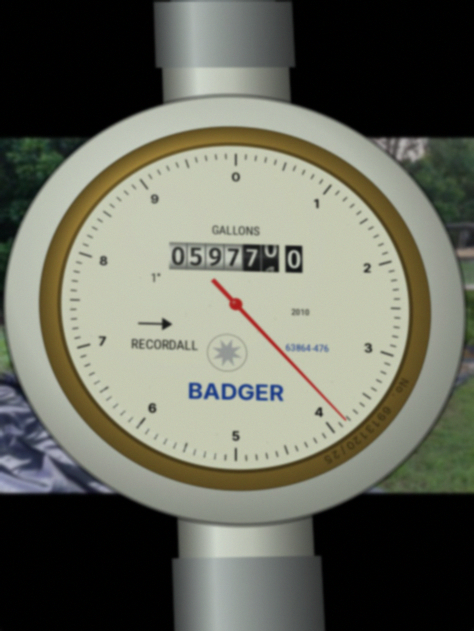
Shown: gal 597703.8
